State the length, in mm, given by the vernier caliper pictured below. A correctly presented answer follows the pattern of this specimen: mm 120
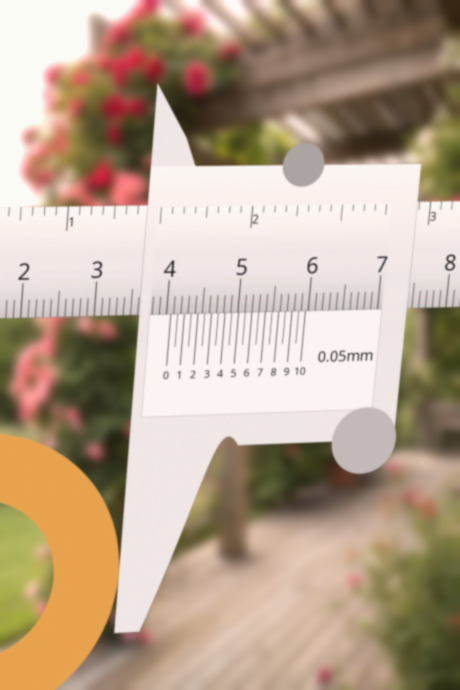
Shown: mm 40.6
